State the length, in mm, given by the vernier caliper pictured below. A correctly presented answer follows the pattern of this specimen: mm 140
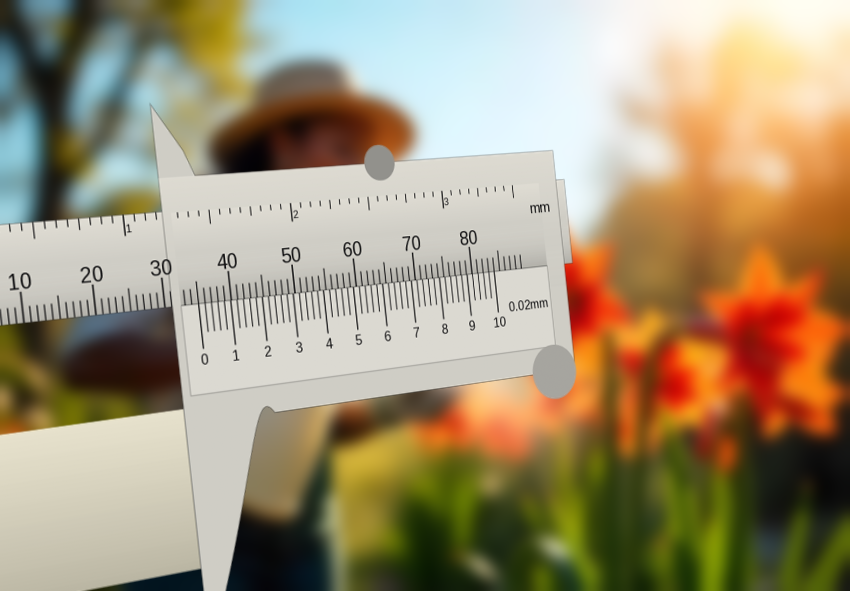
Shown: mm 35.0
